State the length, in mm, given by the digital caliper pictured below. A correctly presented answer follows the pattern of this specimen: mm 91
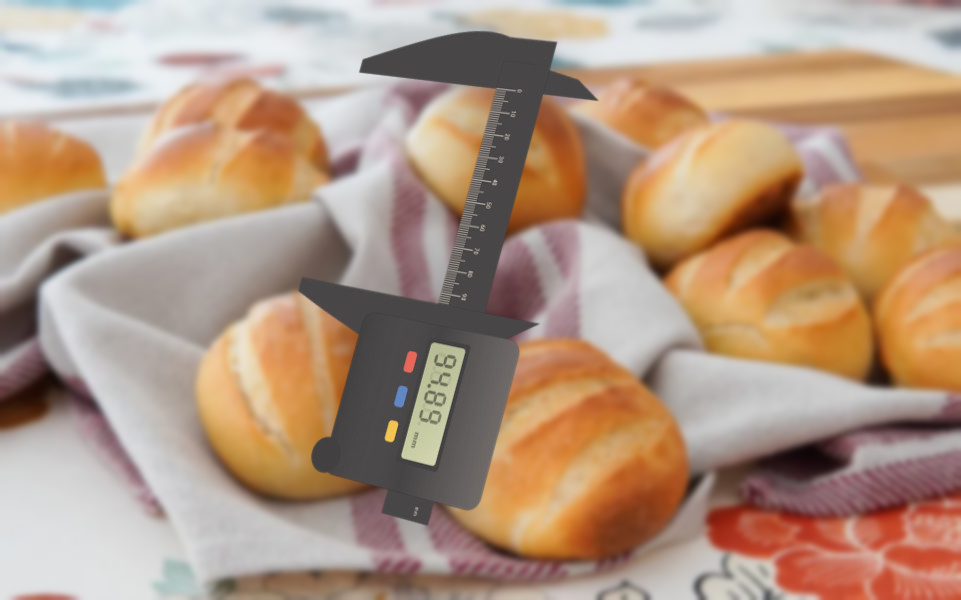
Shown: mm 94.89
